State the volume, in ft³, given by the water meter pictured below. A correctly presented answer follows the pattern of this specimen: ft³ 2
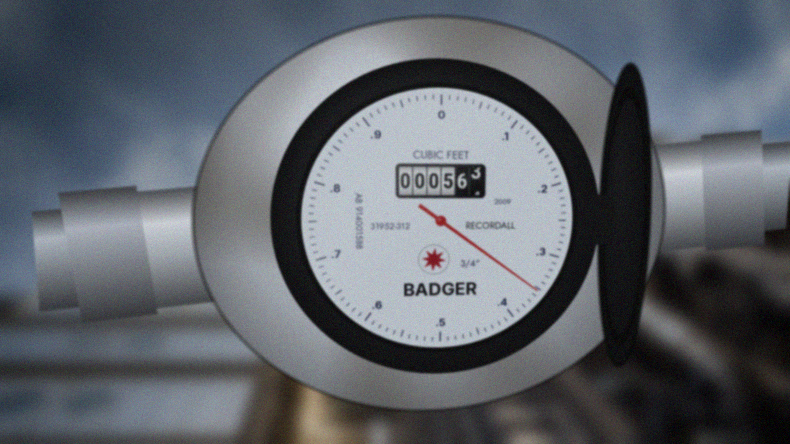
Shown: ft³ 563.35
